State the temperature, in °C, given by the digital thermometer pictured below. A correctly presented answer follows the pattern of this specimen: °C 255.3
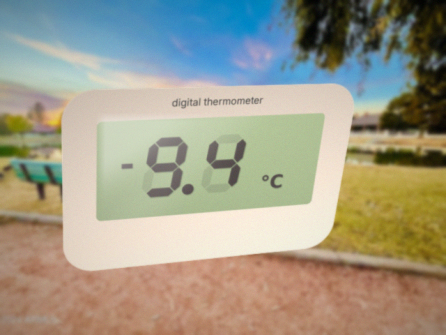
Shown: °C -9.4
